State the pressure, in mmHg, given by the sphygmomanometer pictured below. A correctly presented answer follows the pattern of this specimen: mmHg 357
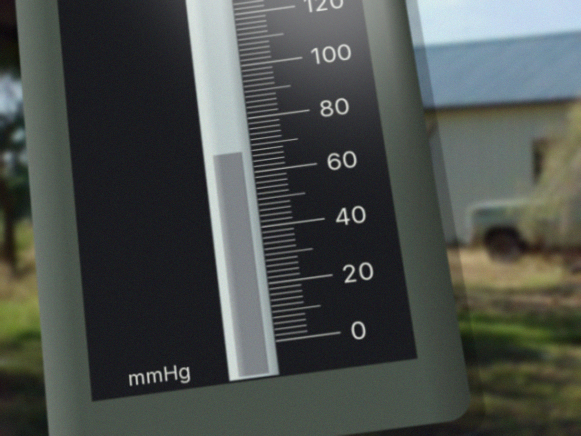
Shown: mmHg 68
